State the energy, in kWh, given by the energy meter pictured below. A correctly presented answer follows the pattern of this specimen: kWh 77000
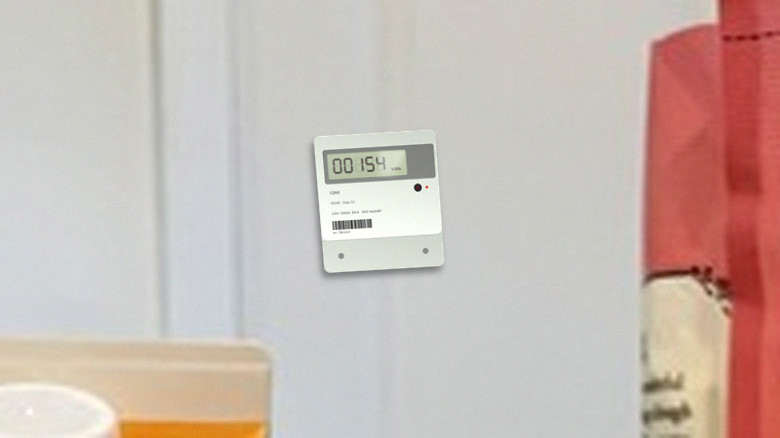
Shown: kWh 154
